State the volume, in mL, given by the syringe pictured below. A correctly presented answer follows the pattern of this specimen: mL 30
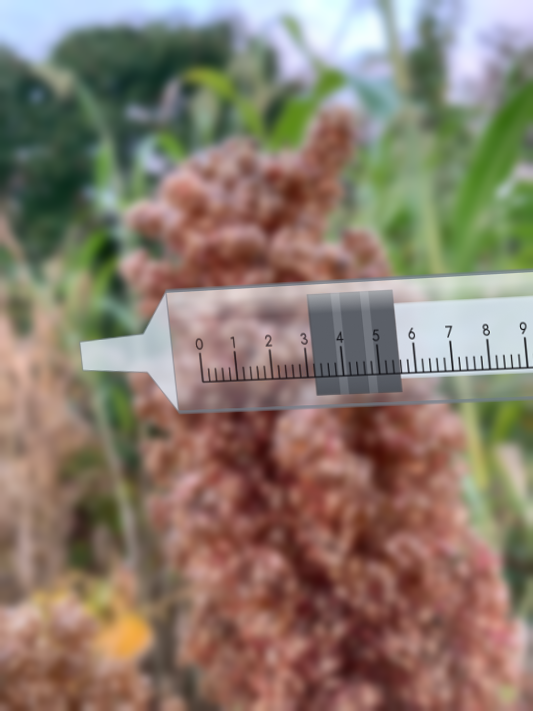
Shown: mL 3.2
